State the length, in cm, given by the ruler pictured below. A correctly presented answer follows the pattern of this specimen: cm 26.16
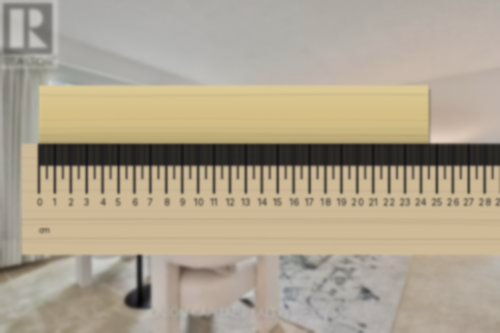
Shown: cm 24.5
